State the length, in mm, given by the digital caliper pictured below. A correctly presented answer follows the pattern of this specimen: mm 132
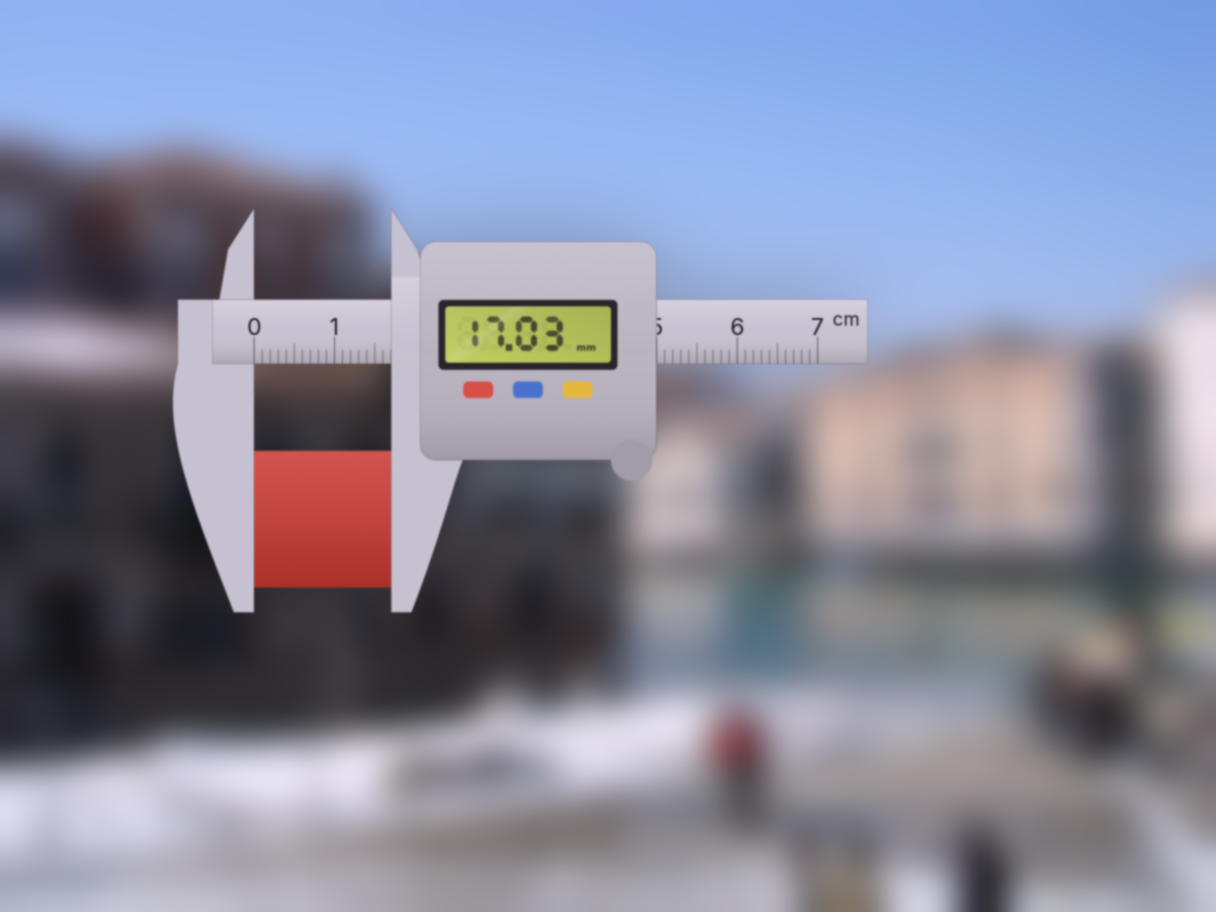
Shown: mm 17.03
